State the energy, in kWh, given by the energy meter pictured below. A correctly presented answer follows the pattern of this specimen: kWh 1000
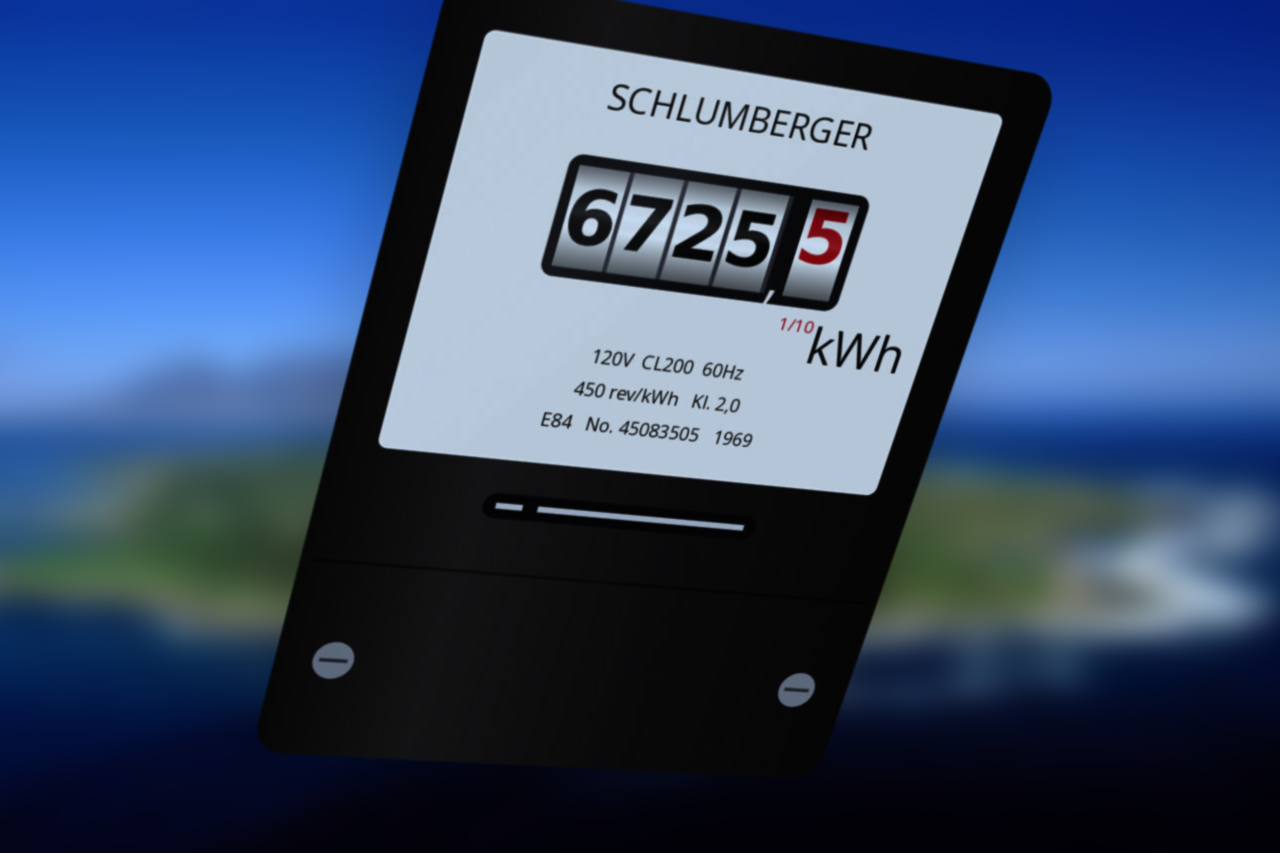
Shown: kWh 6725.5
